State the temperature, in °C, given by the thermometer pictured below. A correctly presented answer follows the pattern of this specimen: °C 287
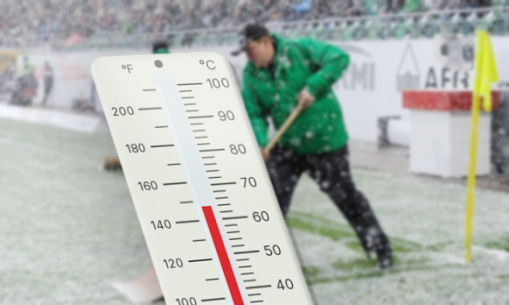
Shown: °C 64
